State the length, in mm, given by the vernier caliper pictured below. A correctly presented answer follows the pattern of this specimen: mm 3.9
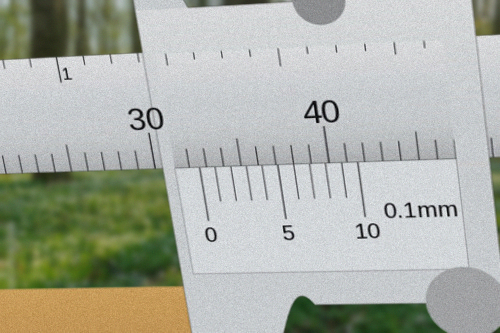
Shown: mm 32.6
